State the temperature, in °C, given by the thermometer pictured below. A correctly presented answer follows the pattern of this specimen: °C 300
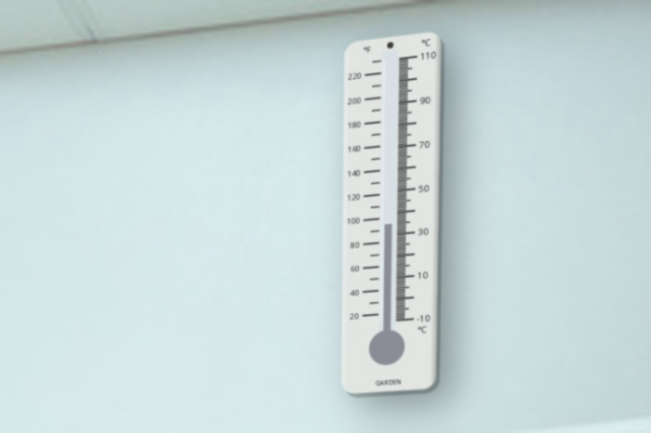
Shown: °C 35
